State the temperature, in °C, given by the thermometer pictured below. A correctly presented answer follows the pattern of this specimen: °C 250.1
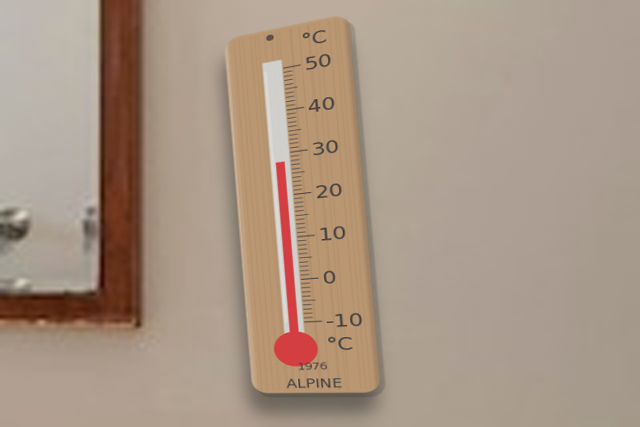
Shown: °C 28
